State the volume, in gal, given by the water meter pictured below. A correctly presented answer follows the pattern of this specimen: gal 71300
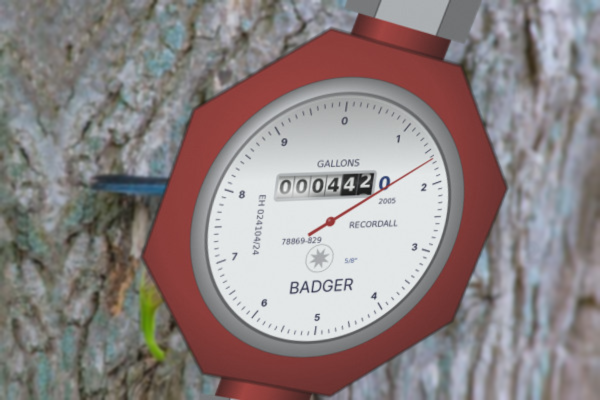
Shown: gal 4421.6
